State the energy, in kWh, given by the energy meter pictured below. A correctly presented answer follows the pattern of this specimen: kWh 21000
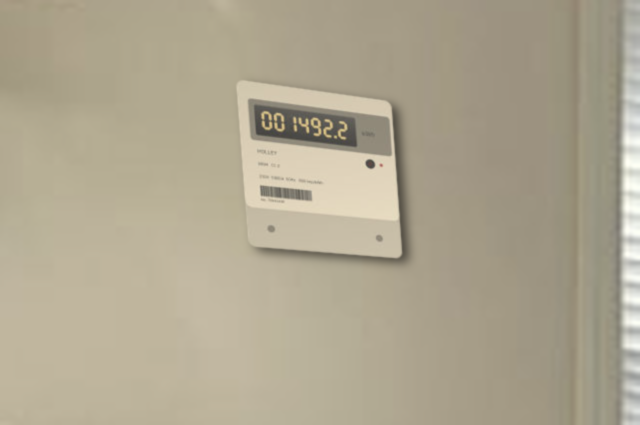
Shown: kWh 1492.2
